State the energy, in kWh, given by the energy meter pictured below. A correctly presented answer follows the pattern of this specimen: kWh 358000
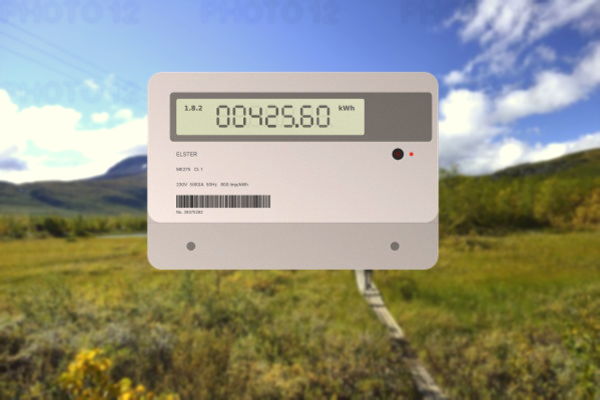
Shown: kWh 425.60
